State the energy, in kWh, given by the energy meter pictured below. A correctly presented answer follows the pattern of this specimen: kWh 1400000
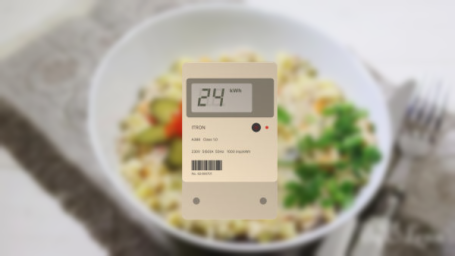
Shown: kWh 24
